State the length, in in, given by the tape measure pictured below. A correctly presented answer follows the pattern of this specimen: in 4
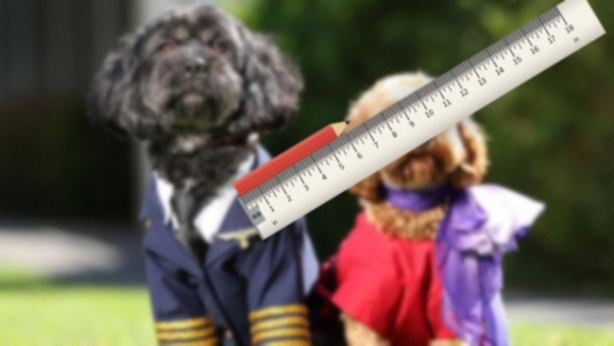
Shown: in 6.5
